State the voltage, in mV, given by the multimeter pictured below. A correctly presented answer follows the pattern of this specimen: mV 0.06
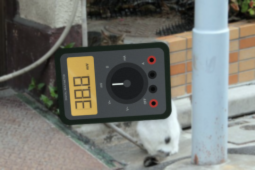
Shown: mV 38.8
